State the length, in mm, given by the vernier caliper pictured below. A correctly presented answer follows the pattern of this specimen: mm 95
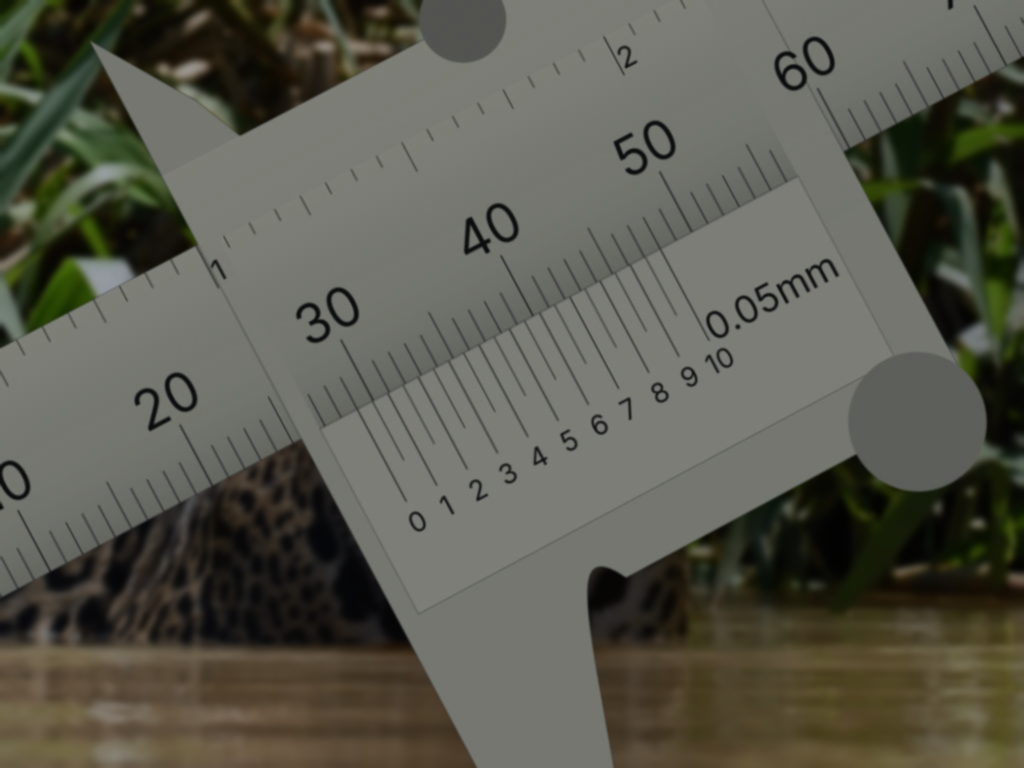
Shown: mm 29.0
